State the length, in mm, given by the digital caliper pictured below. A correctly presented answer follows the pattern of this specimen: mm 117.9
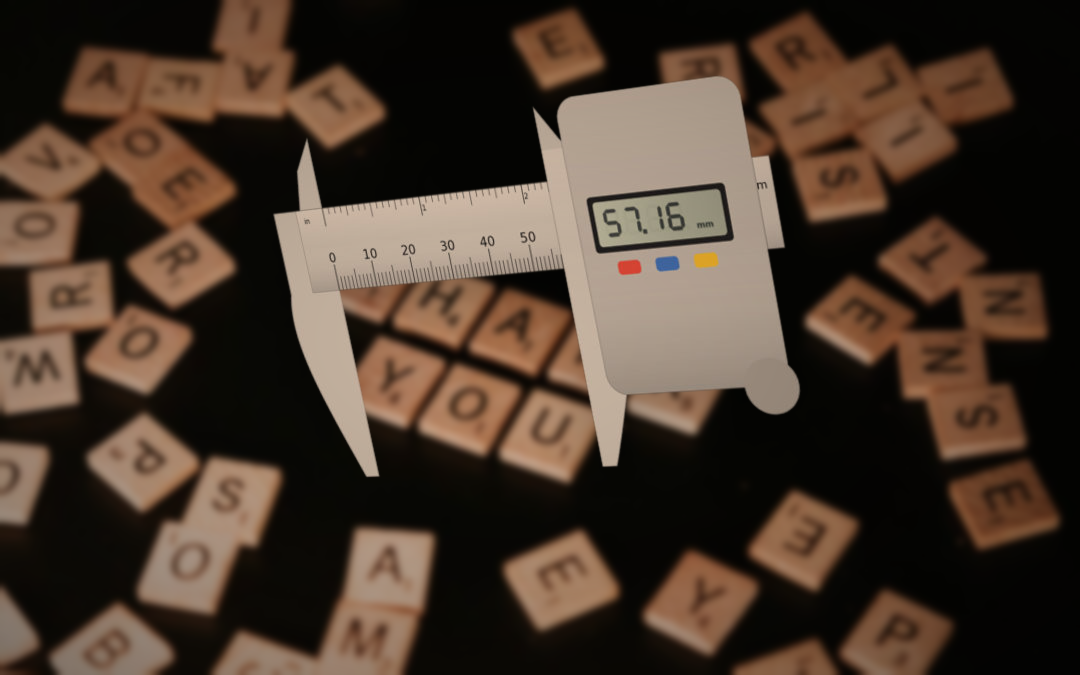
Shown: mm 57.16
